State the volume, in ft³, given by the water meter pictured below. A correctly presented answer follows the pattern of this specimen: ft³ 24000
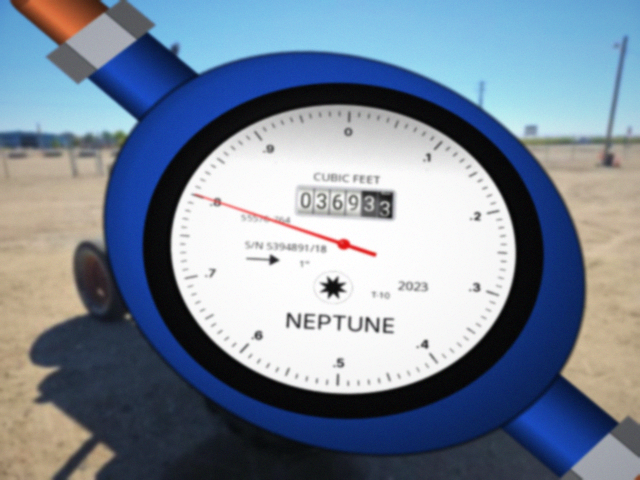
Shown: ft³ 36932.80
